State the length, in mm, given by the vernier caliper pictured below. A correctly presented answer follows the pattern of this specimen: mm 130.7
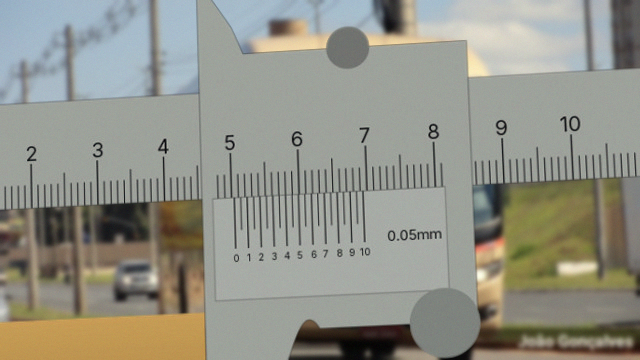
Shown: mm 50.4
